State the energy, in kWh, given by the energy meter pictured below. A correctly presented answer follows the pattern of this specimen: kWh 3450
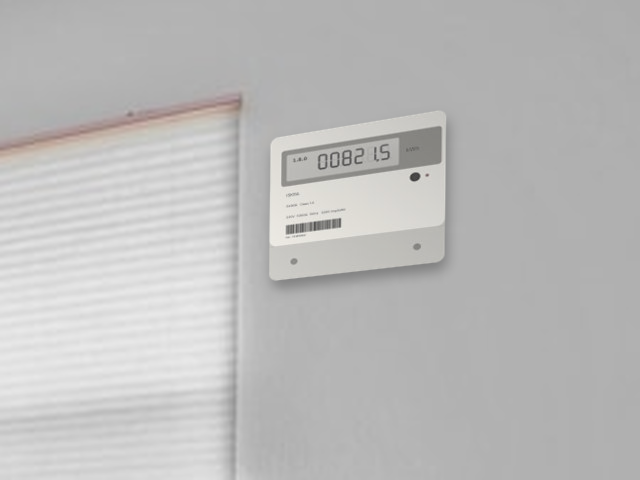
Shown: kWh 821.5
